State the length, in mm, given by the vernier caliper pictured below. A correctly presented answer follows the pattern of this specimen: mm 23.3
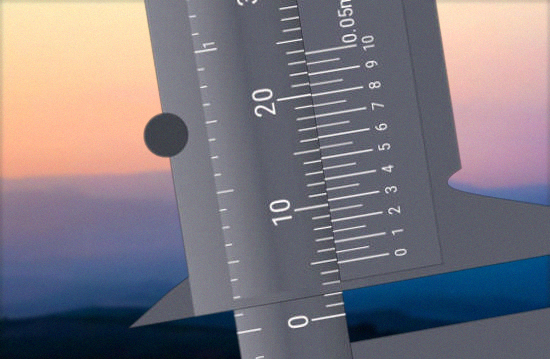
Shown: mm 4.7
